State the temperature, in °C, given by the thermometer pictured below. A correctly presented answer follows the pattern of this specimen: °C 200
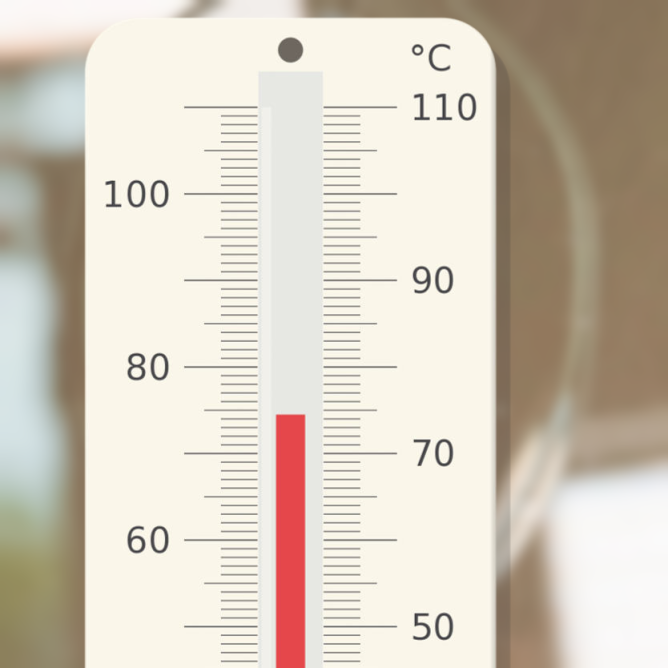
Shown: °C 74.5
